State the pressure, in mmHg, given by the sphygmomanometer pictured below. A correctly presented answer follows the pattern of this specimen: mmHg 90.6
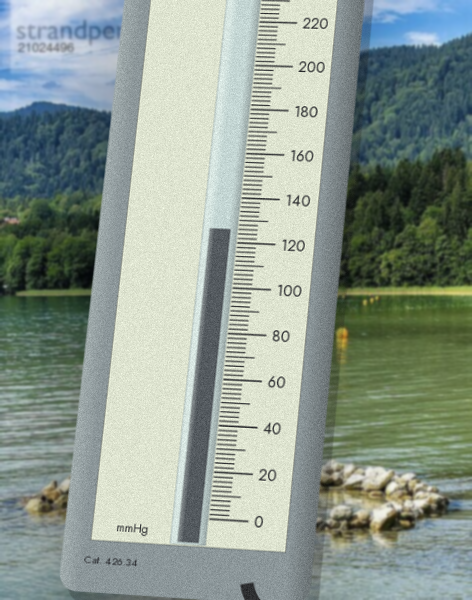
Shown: mmHg 126
